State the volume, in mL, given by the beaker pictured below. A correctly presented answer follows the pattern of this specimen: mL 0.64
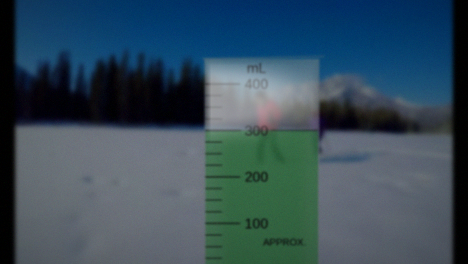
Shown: mL 300
